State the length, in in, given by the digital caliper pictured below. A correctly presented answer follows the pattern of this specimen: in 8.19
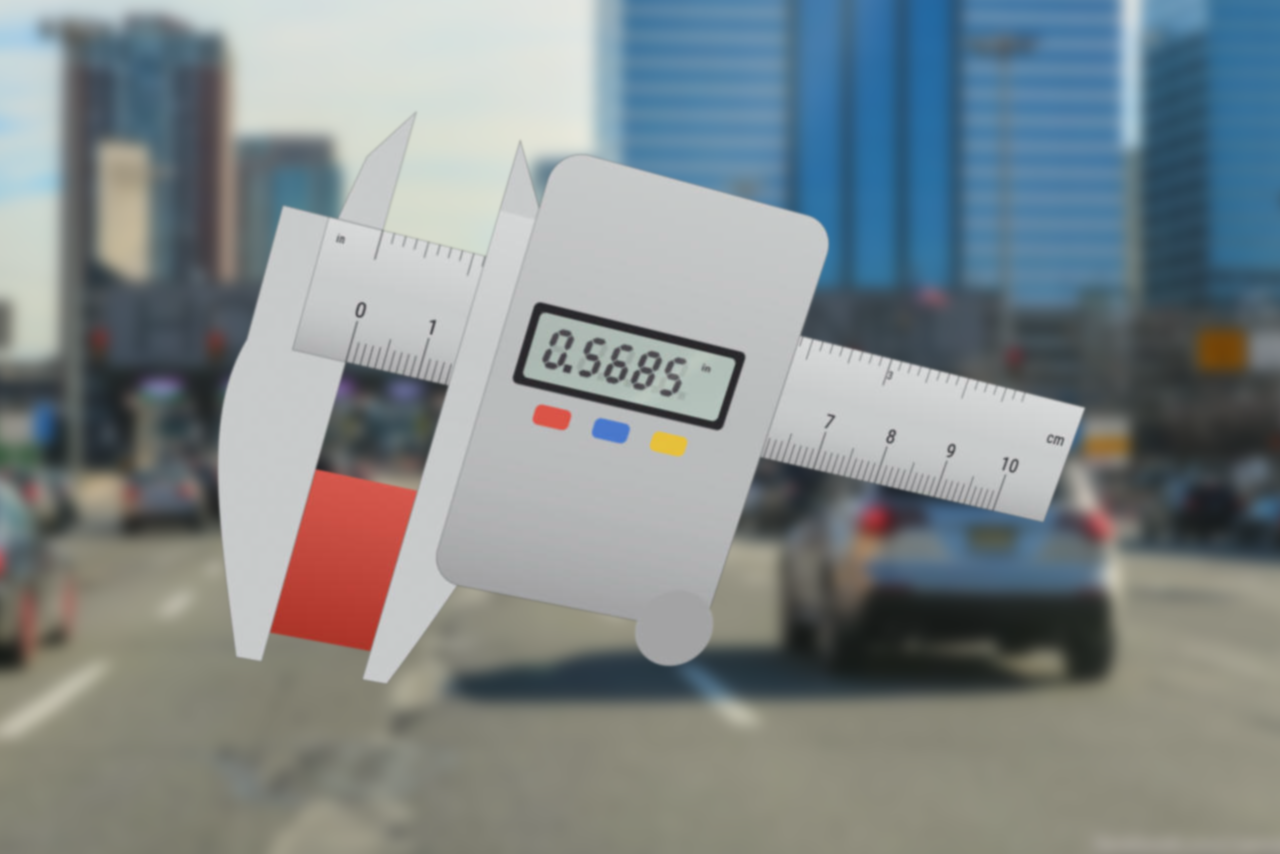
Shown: in 0.5685
